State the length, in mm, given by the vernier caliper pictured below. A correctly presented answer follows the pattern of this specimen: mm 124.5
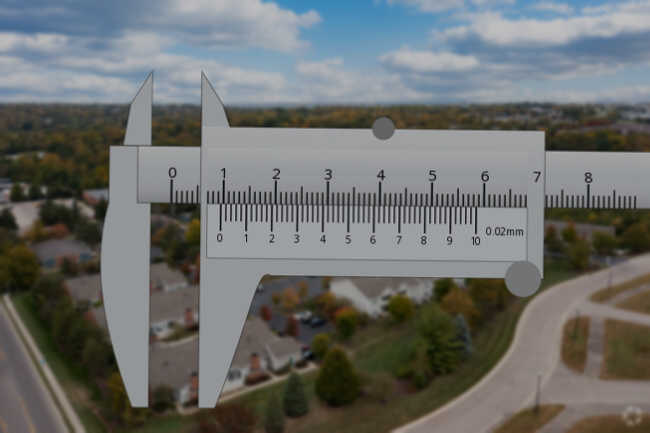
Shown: mm 9.5
